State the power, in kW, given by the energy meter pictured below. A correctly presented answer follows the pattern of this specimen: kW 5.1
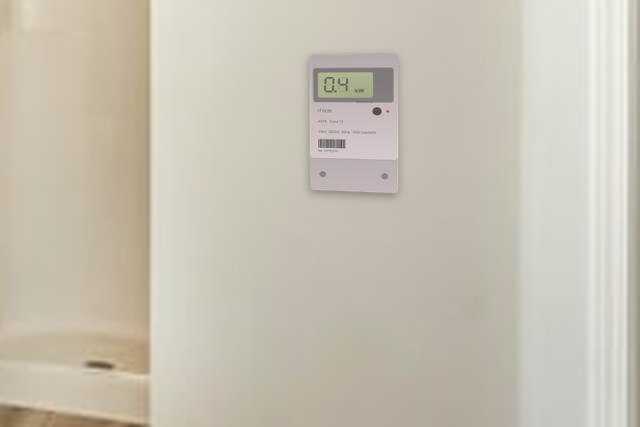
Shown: kW 0.4
